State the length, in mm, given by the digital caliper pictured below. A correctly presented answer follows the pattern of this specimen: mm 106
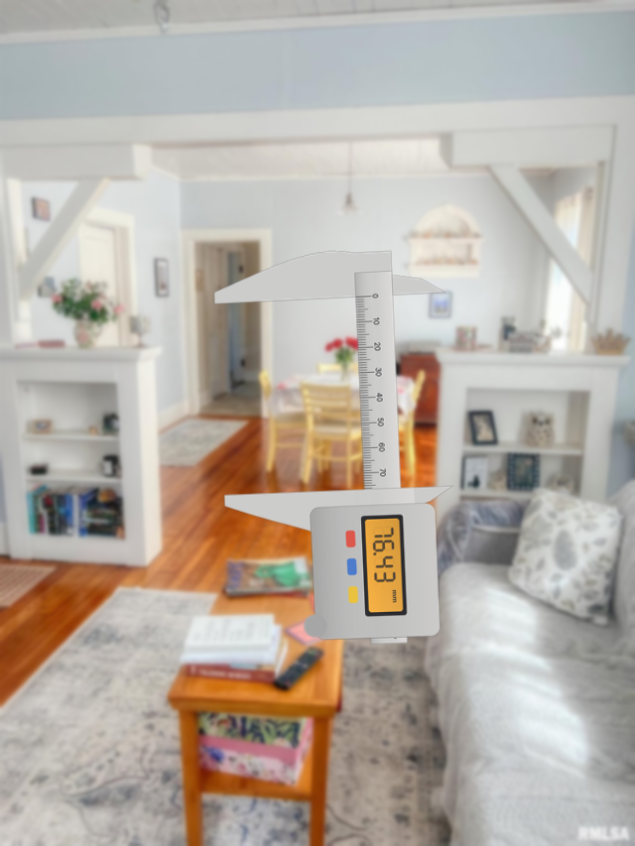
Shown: mm 76.43
